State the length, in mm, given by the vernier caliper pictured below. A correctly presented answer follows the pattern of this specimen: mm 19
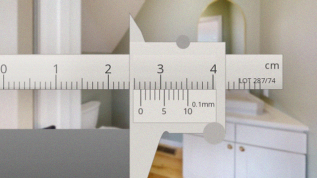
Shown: mm 26.2
